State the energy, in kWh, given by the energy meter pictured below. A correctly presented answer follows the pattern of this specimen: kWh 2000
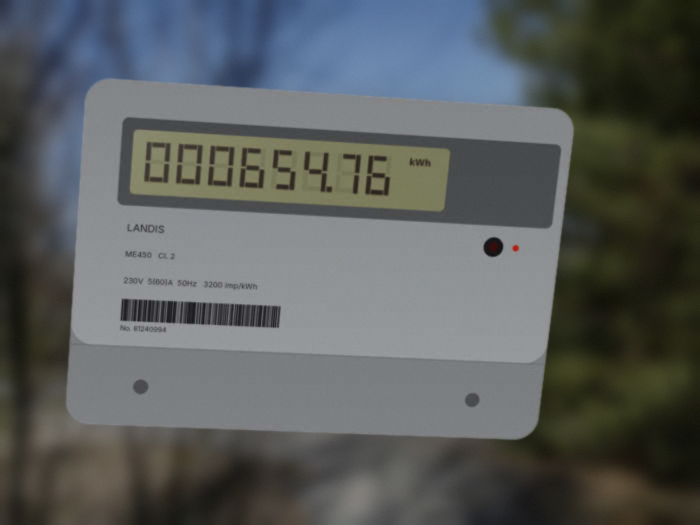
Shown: kWh 654.76
